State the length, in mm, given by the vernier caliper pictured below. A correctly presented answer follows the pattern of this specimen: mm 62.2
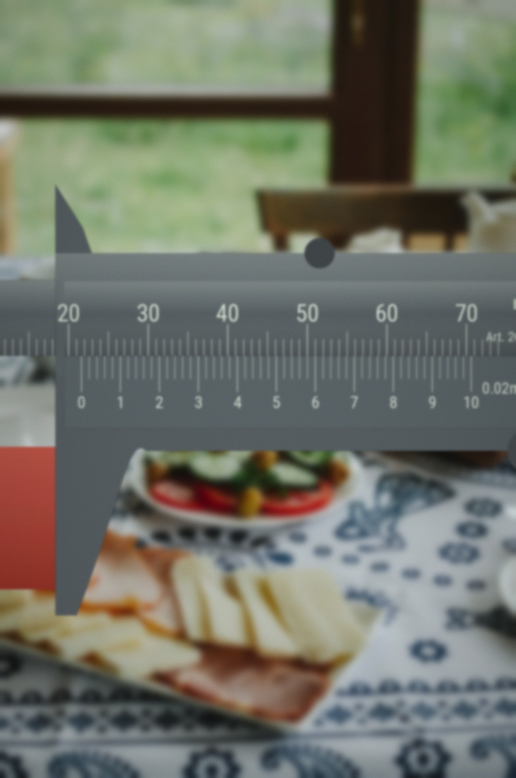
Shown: mm 21.6
